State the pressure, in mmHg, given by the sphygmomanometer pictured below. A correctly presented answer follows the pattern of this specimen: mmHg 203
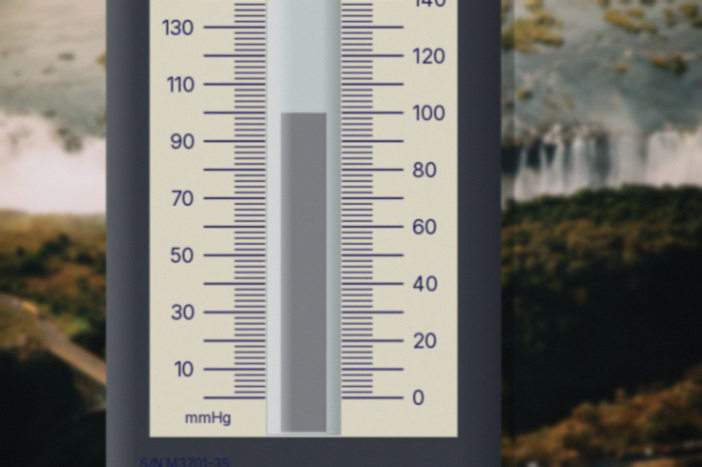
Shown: mmHg 100
